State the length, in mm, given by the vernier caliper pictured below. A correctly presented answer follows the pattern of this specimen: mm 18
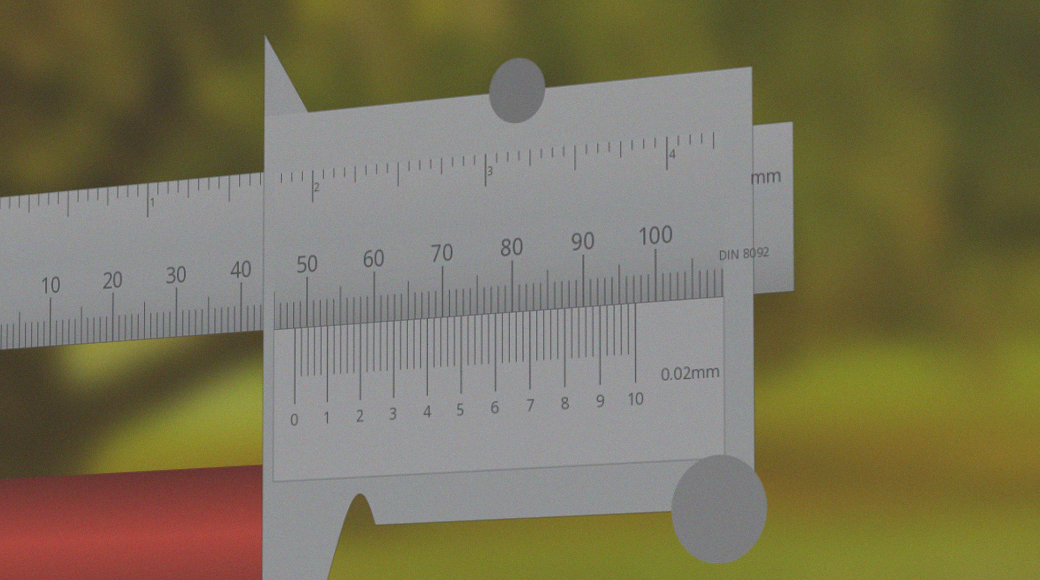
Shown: mm 48.2
